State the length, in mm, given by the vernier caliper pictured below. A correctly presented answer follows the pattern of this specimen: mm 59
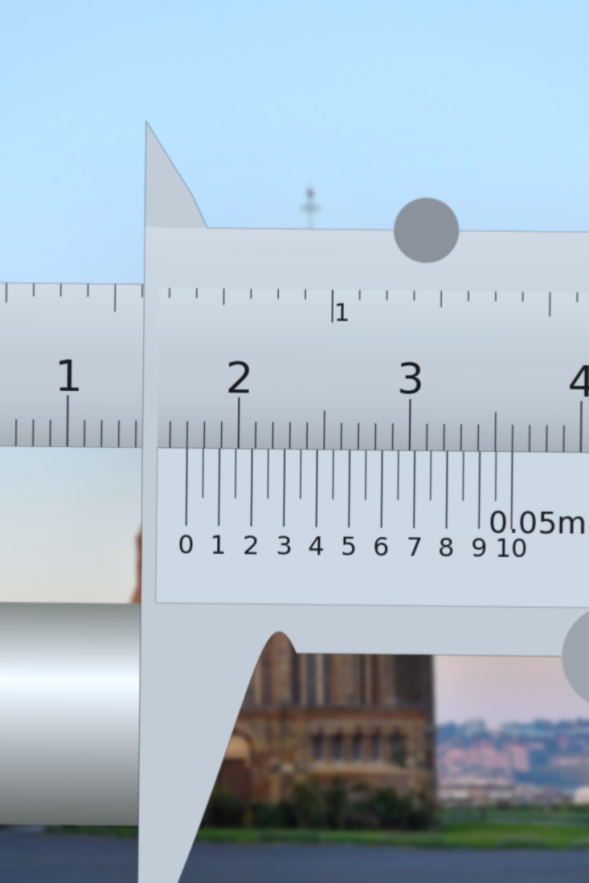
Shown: mm 17.0
